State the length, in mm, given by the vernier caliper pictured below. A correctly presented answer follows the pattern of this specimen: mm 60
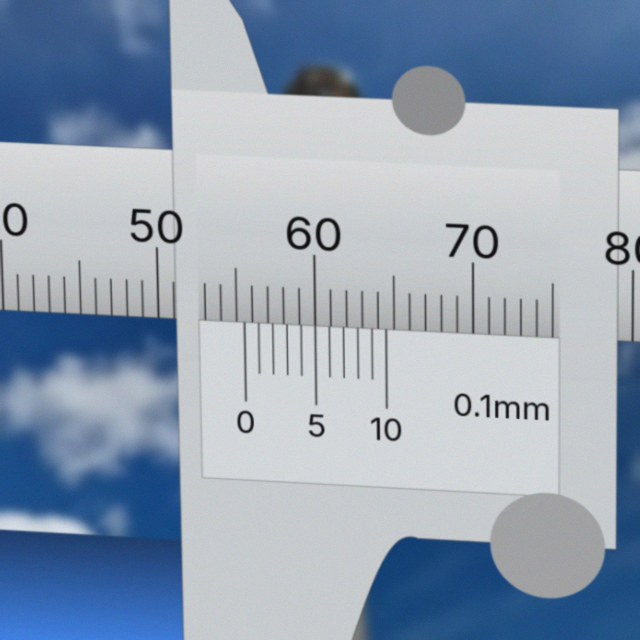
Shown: mm 55.5
